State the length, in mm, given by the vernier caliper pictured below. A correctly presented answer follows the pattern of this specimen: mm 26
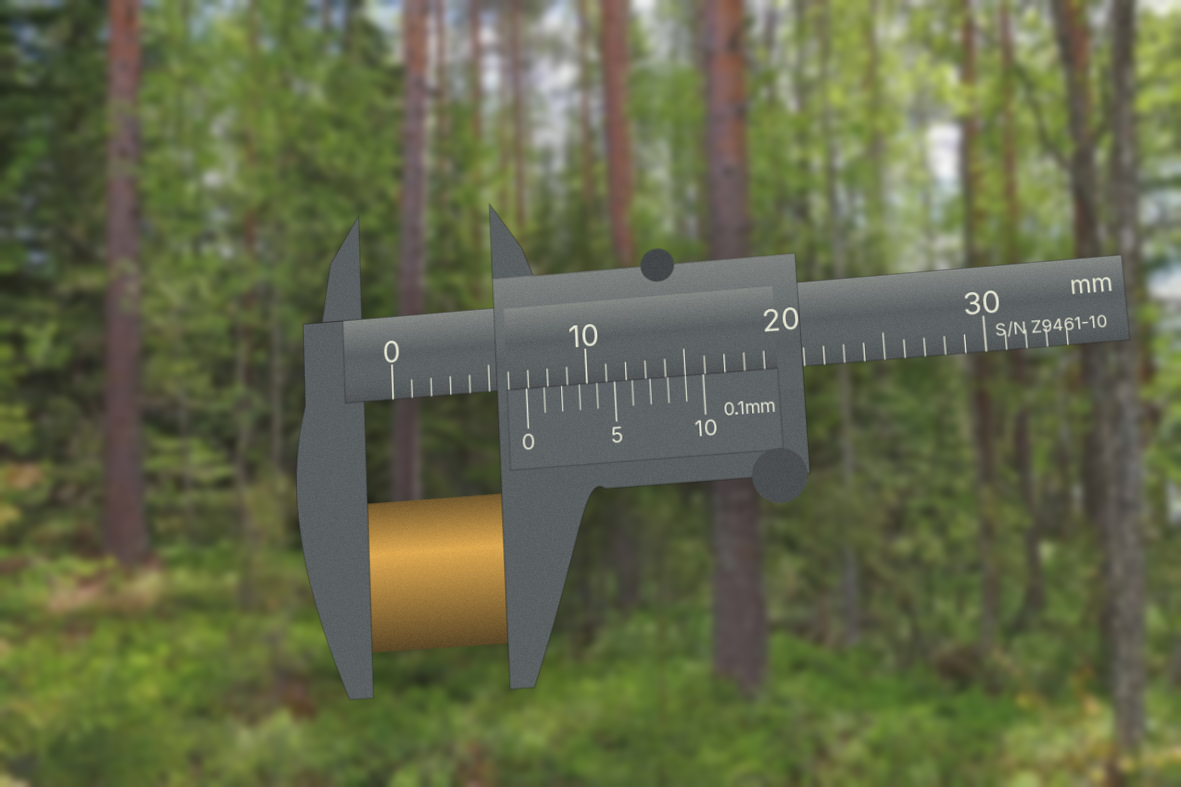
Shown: mm 6.9
